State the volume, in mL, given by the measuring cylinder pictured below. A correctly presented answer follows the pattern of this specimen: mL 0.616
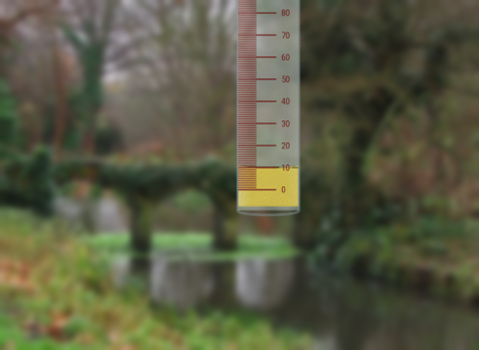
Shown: mL 10
